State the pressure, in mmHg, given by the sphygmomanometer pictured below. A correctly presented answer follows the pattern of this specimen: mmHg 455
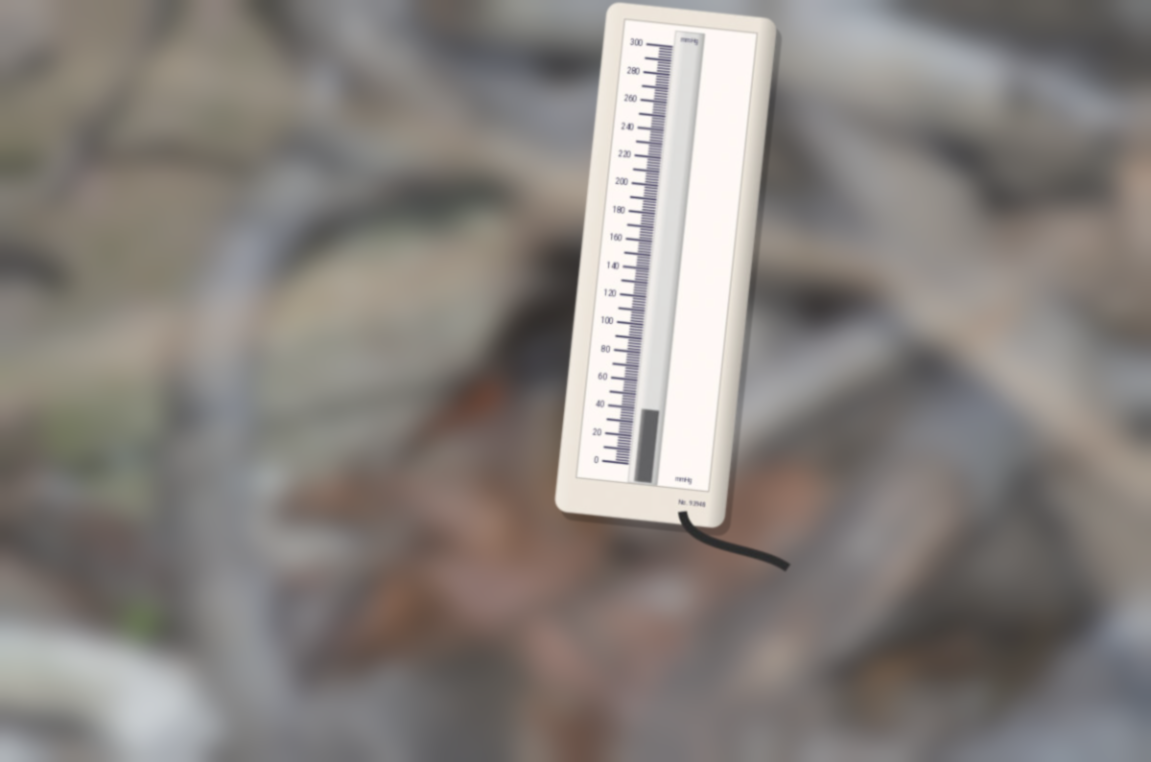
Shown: mmHg 40
